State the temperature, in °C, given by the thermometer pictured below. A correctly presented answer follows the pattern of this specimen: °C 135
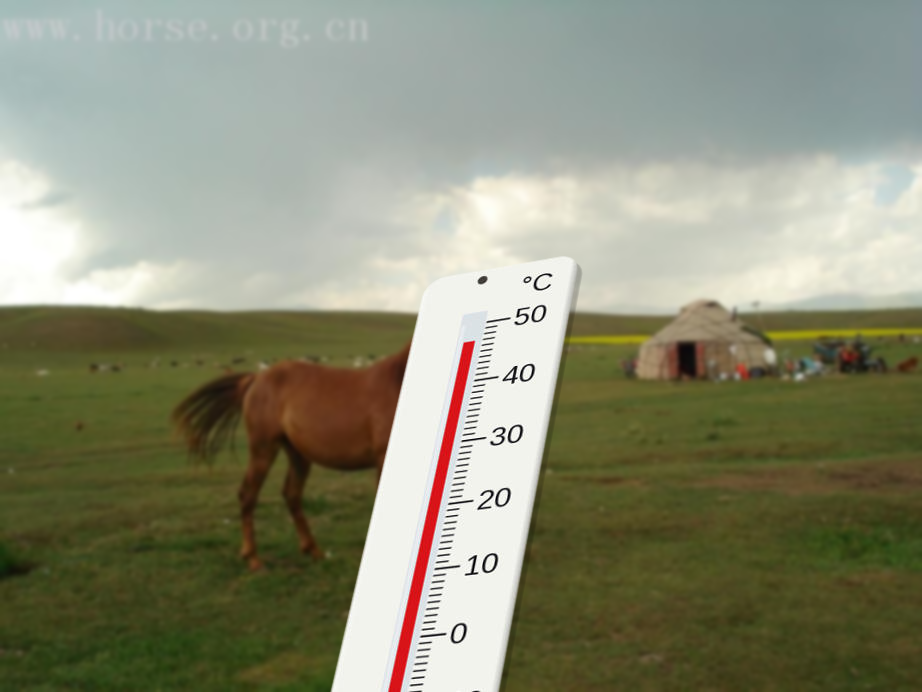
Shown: °C 47
